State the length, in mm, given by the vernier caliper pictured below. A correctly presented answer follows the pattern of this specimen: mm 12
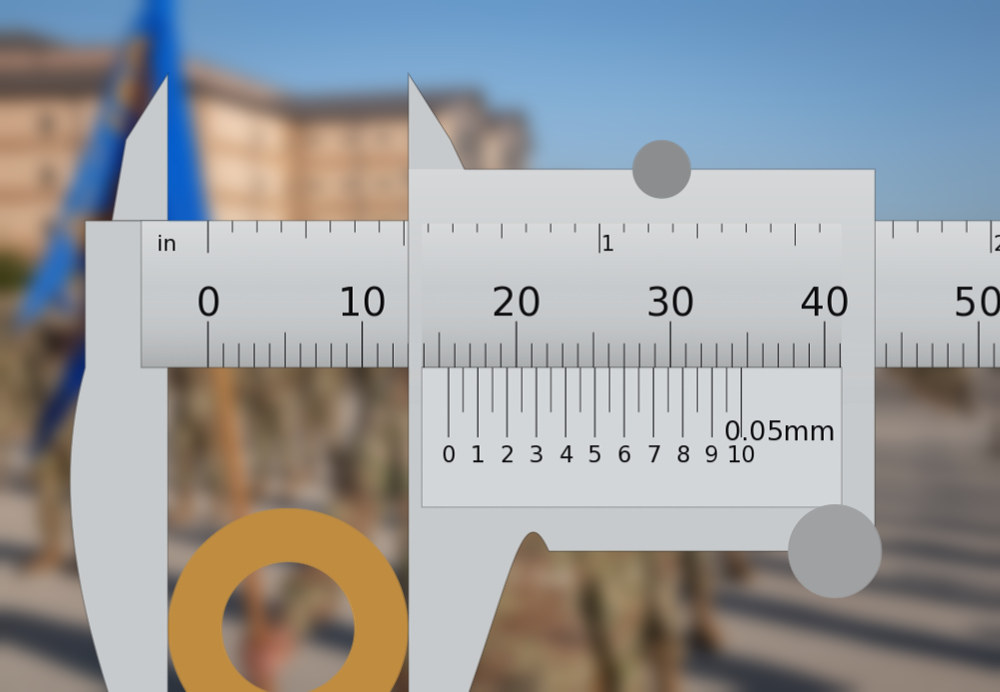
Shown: mm 15.6
